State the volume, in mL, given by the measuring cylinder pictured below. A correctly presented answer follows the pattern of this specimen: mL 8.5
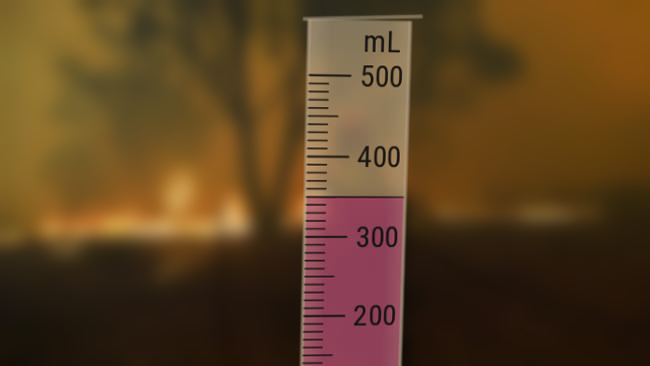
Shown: mL 350
